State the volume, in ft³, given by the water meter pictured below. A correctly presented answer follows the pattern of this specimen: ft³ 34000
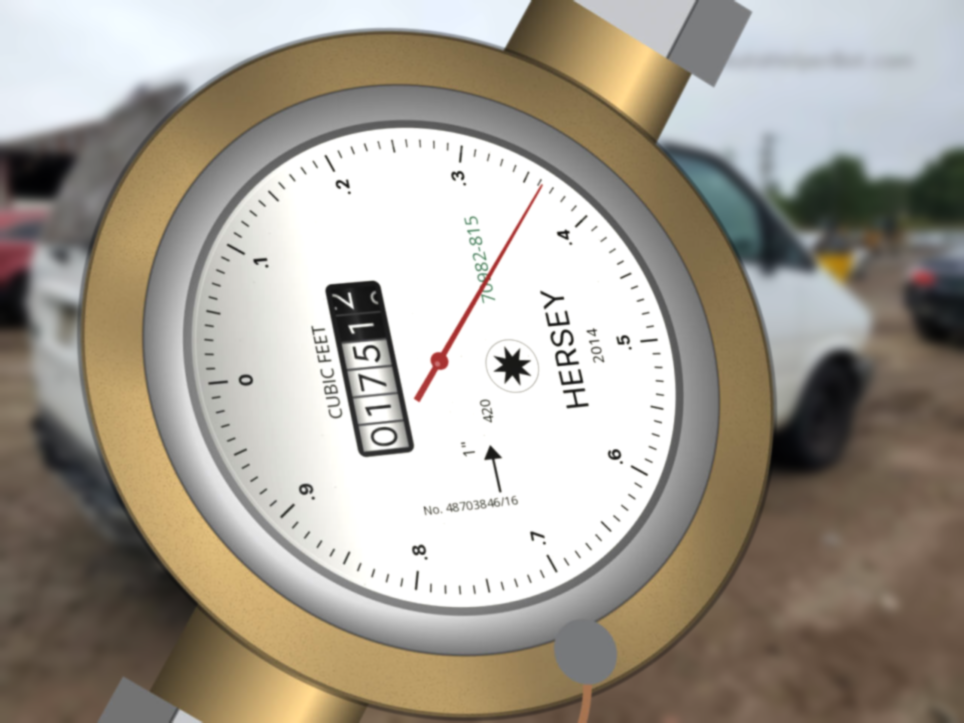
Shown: ft³ 17512.36
